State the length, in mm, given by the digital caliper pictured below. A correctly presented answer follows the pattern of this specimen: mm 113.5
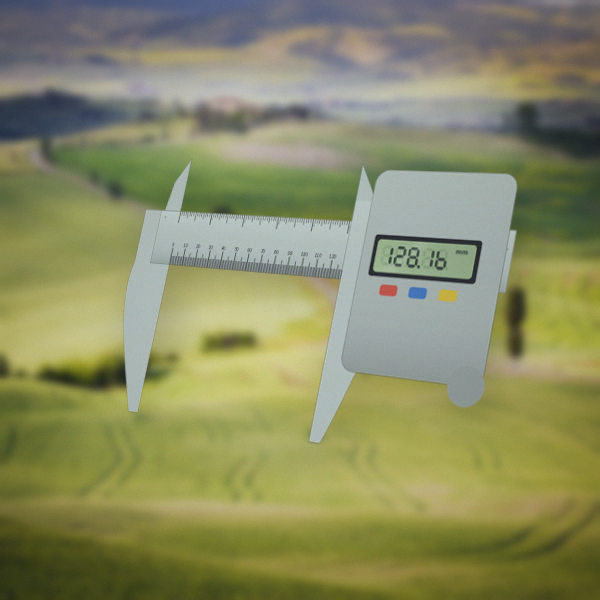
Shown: mm 128.16
